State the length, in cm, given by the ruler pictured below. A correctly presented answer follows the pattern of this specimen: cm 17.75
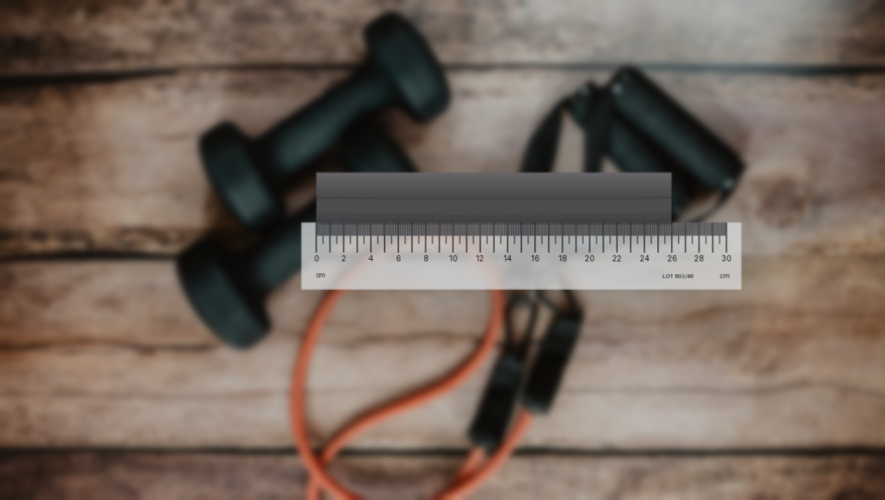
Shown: cm 26
